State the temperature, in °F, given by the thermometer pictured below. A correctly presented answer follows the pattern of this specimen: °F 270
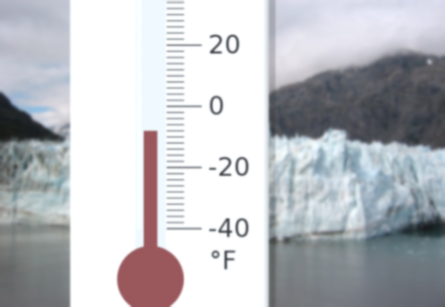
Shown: °F -8
